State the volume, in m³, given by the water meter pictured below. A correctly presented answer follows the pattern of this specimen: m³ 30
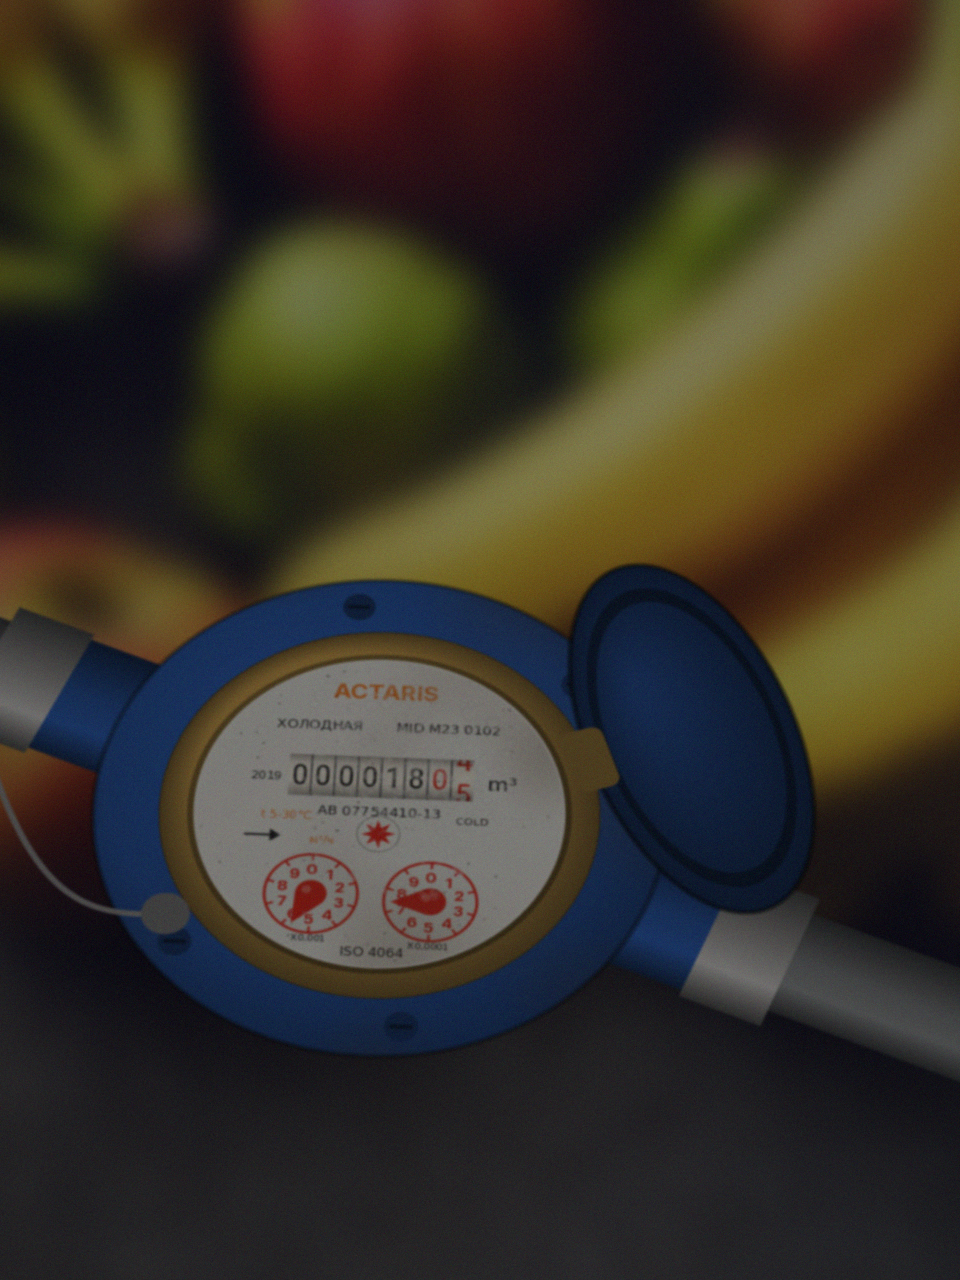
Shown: m³ 18.0457
